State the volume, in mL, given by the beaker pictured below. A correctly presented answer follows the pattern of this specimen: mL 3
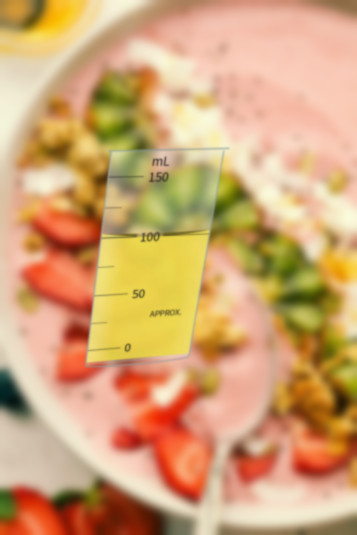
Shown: mL 100
